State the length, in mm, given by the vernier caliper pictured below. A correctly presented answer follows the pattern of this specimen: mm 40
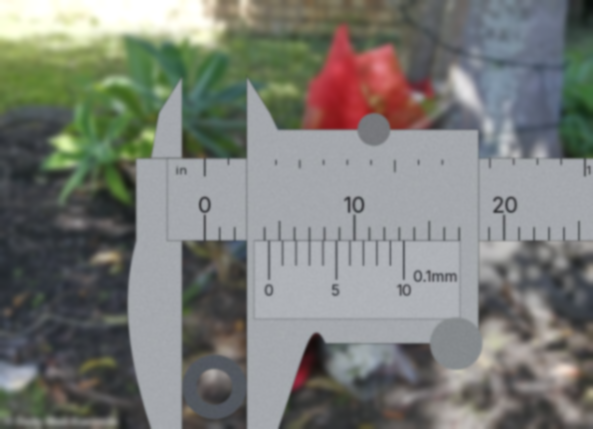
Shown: mm 4.3
